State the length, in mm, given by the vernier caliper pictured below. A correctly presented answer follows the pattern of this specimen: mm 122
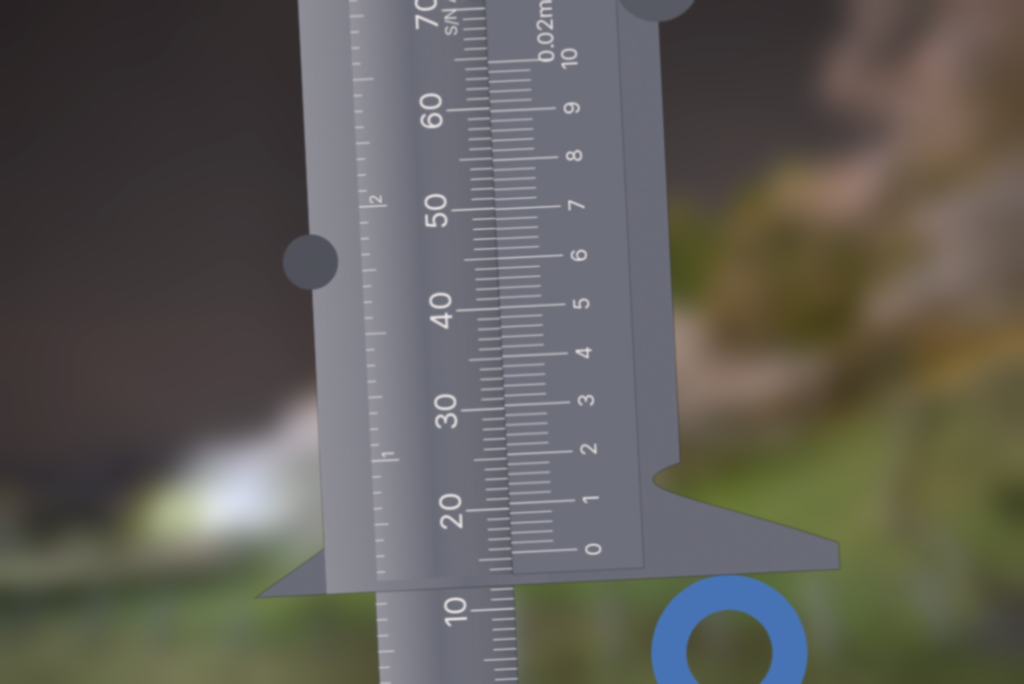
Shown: mm 15.6
